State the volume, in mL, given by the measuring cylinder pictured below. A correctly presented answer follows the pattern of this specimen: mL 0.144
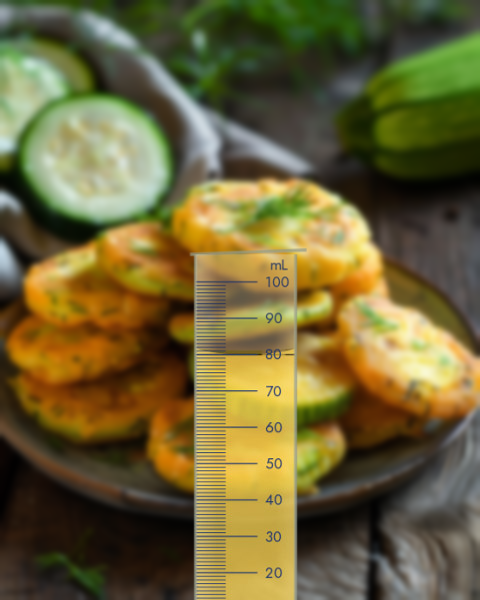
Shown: mL 80
